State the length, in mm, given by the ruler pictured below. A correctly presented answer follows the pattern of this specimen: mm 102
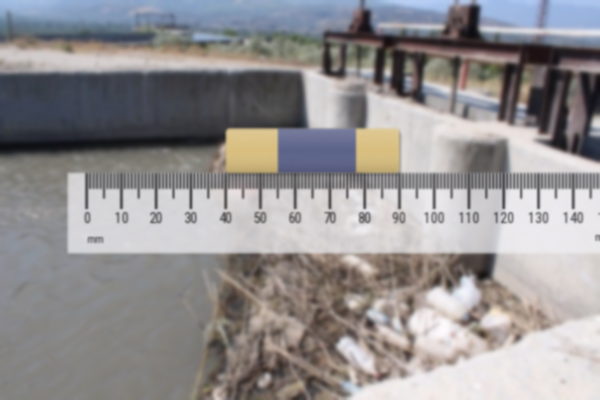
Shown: mm 50
